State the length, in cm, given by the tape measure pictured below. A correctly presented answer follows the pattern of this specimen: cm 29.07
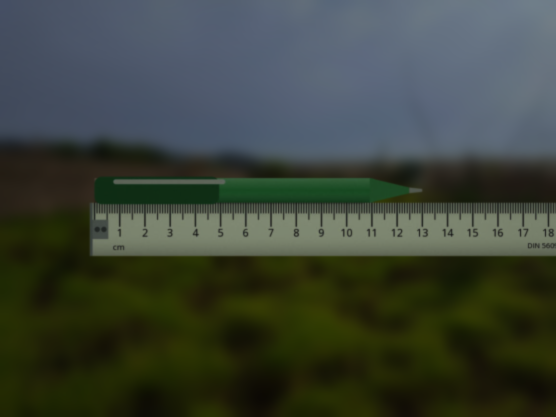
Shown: cm 13
